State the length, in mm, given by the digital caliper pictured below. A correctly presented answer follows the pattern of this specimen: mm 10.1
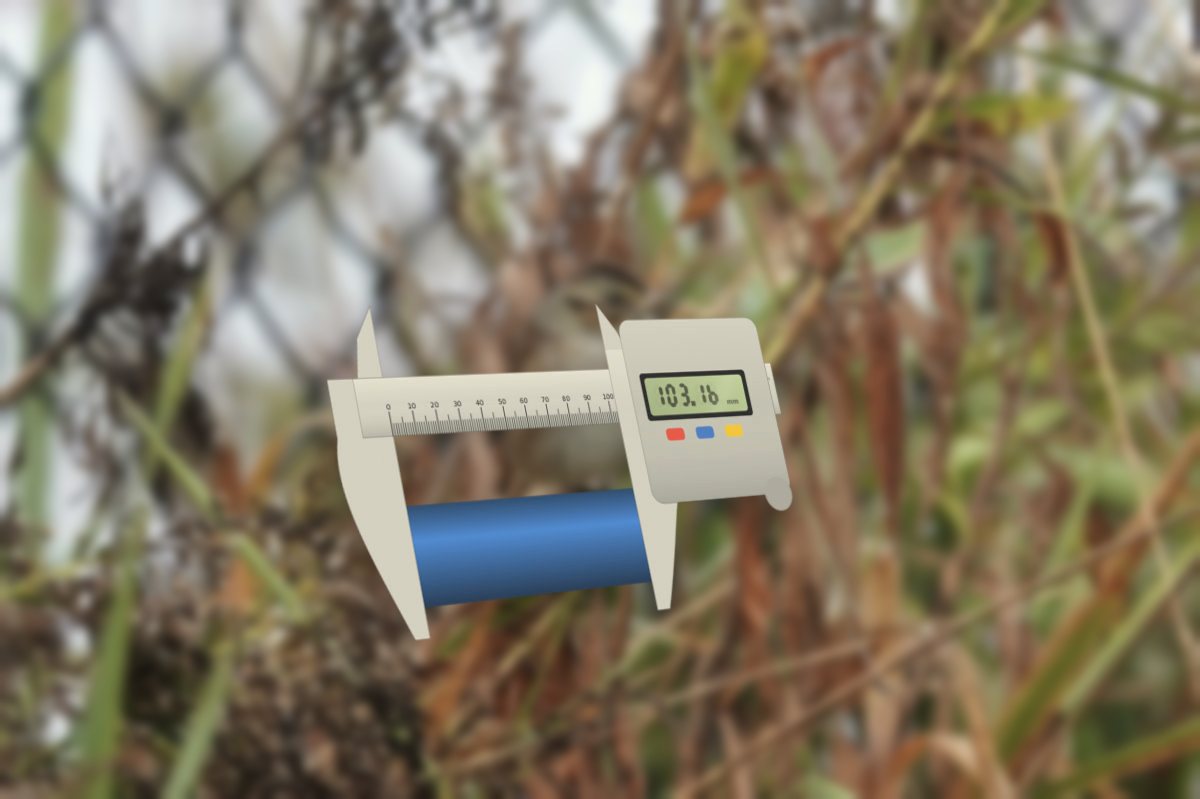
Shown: mm 103.16
